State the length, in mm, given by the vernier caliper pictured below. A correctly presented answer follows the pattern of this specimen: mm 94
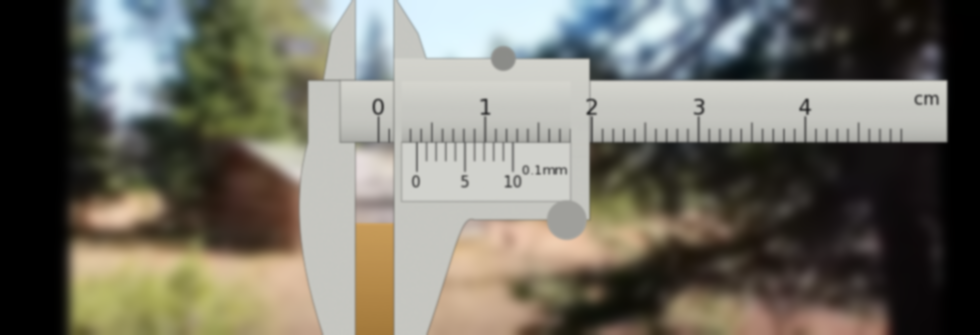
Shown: mm 3.6
